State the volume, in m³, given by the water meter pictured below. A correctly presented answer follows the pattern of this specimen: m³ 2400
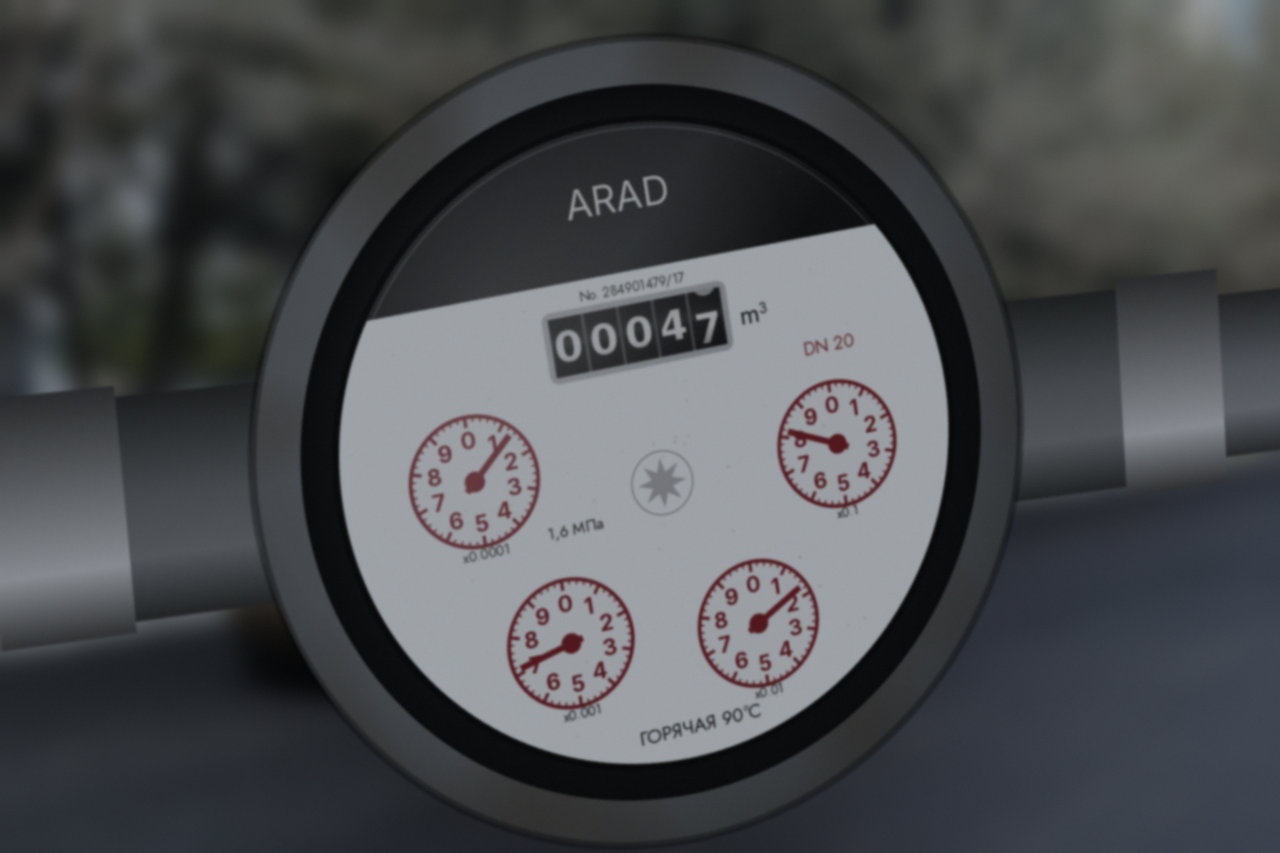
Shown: m³ 46.8171
